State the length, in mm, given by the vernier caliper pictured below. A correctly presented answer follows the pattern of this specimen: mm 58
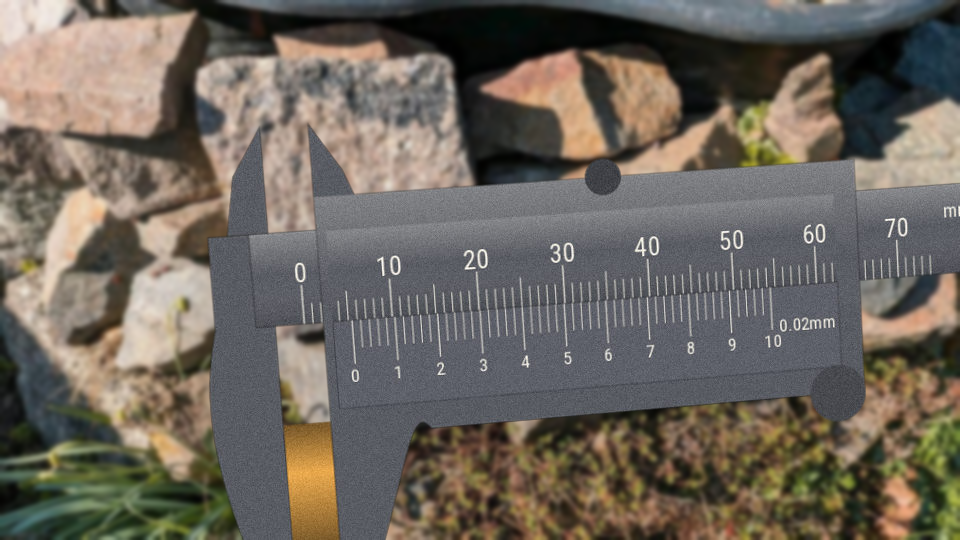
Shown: mm 5.4
